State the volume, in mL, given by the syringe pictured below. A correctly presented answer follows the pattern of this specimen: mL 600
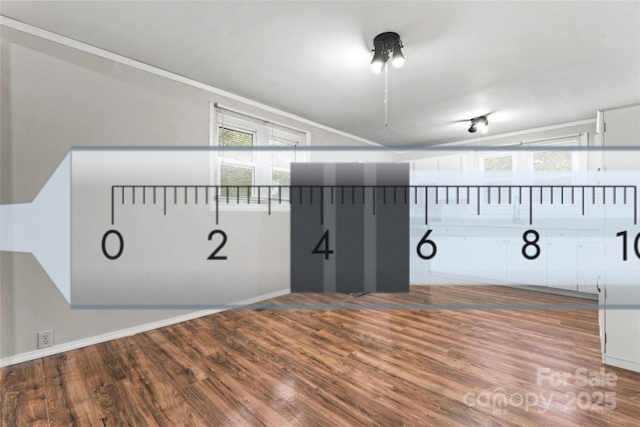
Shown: mL 3.4
